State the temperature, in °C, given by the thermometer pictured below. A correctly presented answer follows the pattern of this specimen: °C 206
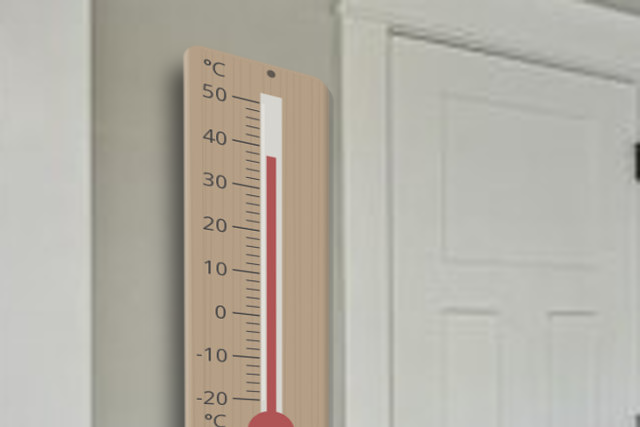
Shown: °C 38
